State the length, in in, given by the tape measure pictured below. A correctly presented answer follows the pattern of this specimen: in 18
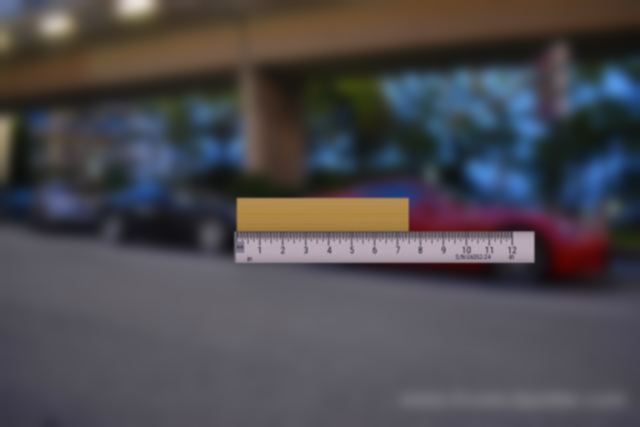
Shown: in 7.5
